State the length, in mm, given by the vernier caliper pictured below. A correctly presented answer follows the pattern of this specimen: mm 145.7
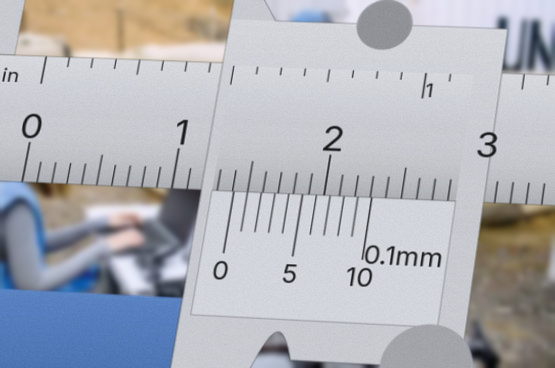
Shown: mm 14.1
